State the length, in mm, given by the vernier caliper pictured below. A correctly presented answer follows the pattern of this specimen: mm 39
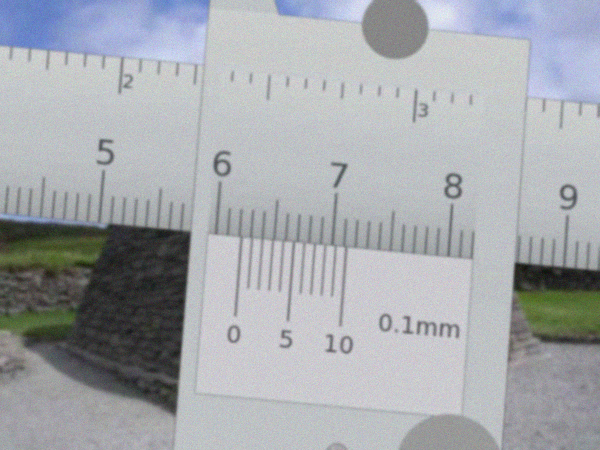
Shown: mm 62.2
